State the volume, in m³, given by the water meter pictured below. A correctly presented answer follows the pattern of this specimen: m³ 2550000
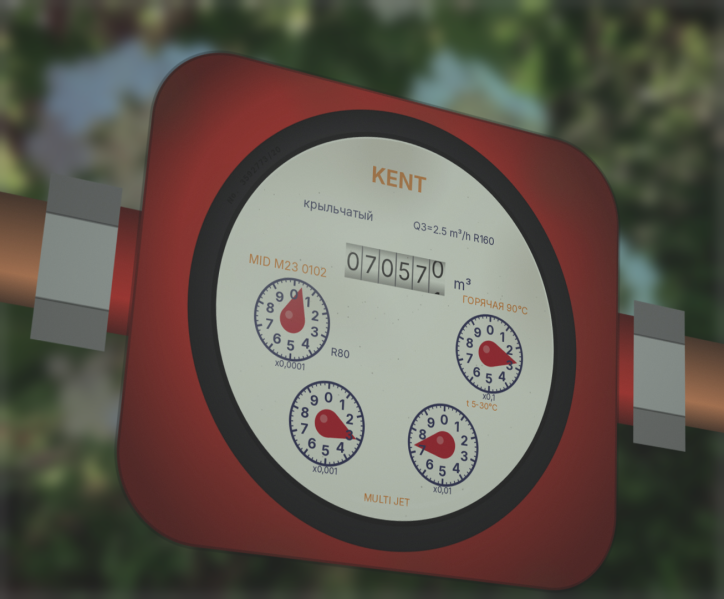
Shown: m³ 70570.2730
